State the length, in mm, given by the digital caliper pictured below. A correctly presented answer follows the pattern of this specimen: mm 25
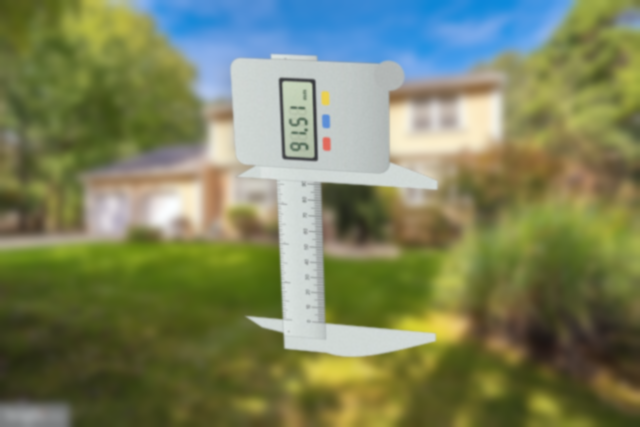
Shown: mm 91.51
